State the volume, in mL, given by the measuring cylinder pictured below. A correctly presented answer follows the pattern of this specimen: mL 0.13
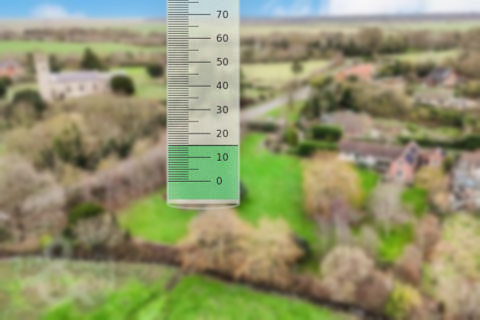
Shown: mL 15
